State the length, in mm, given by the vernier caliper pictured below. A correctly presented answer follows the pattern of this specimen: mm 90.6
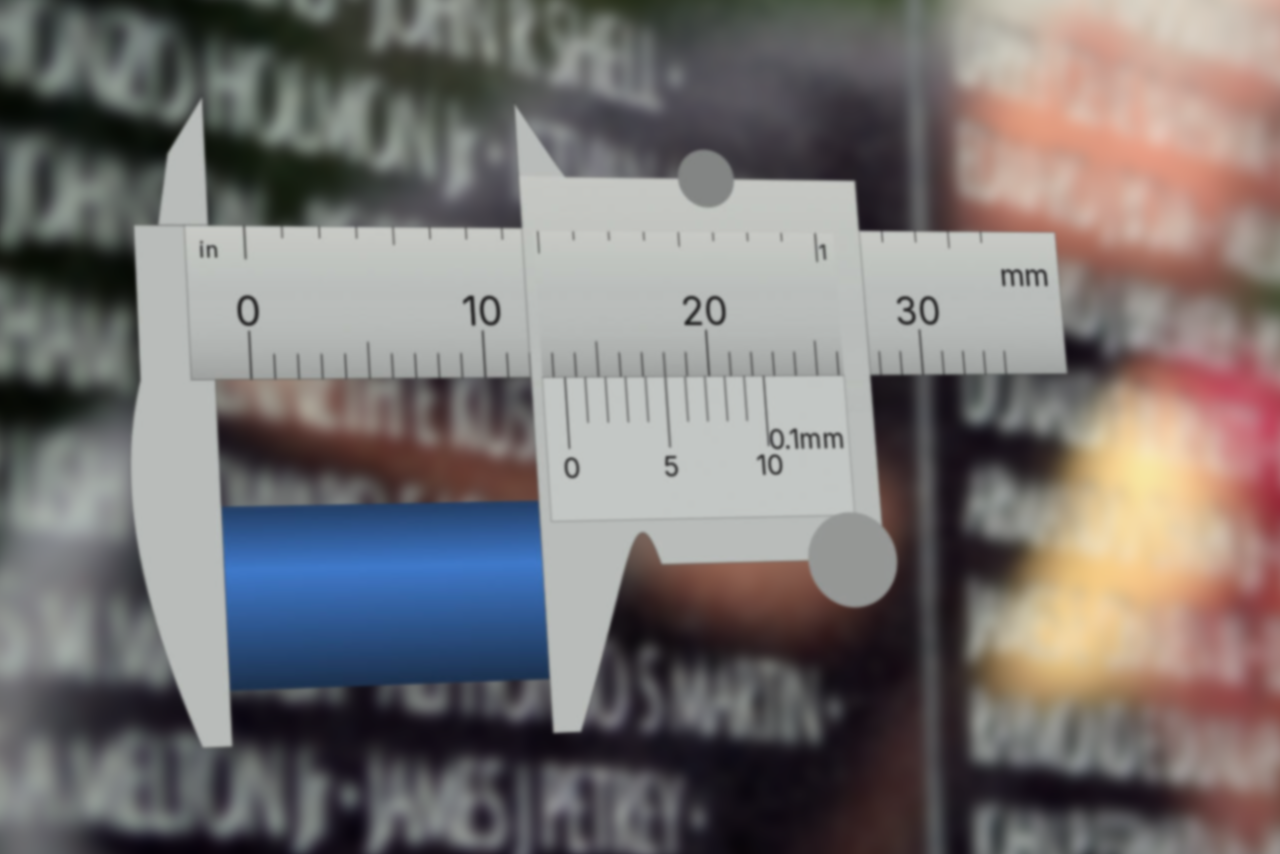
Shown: mm 13.5
